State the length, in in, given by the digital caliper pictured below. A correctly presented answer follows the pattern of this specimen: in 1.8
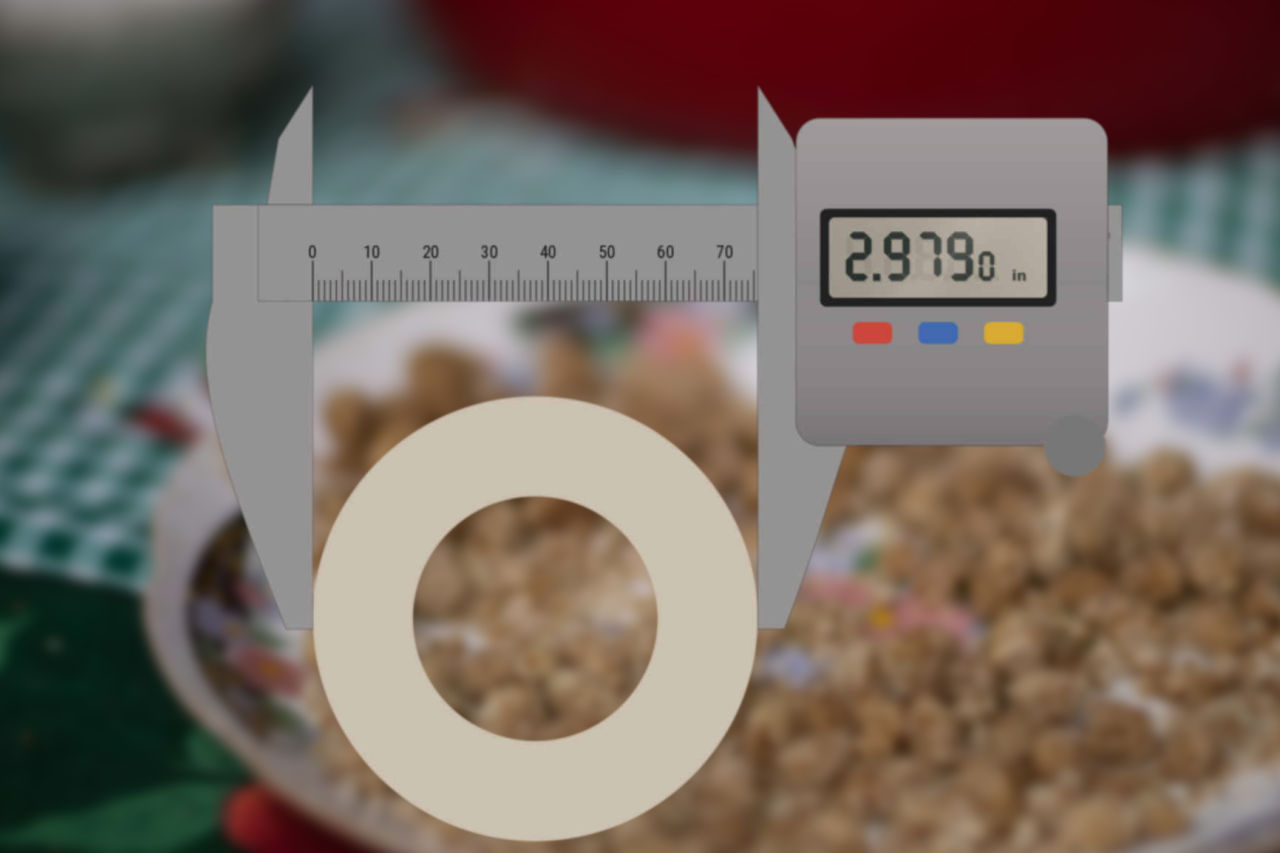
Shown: in 2.9790
